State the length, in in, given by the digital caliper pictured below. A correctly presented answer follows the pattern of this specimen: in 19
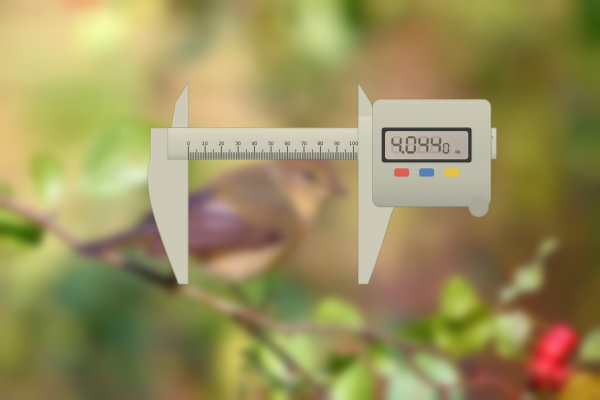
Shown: in 4.0440
